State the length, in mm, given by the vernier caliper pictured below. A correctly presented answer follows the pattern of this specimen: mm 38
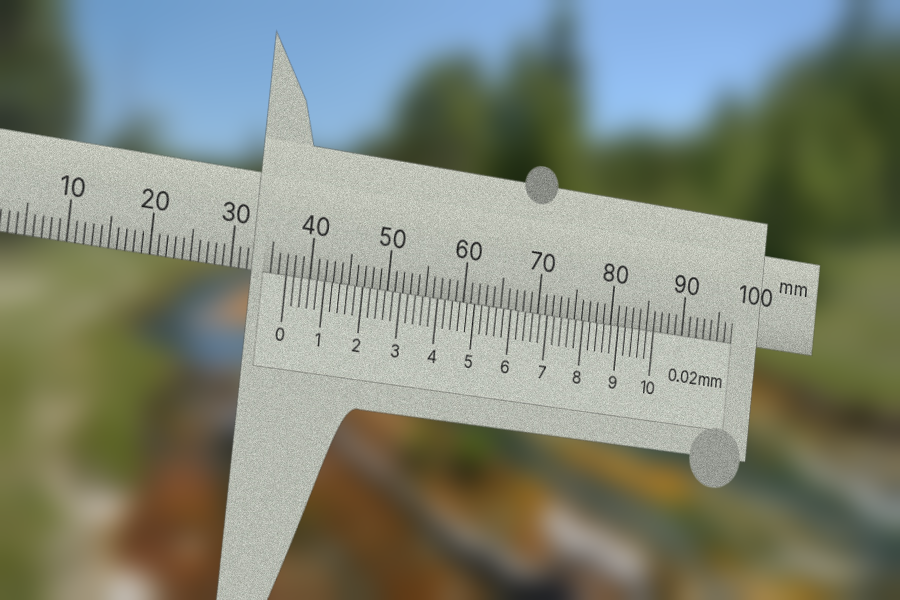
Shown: mm 37.0
